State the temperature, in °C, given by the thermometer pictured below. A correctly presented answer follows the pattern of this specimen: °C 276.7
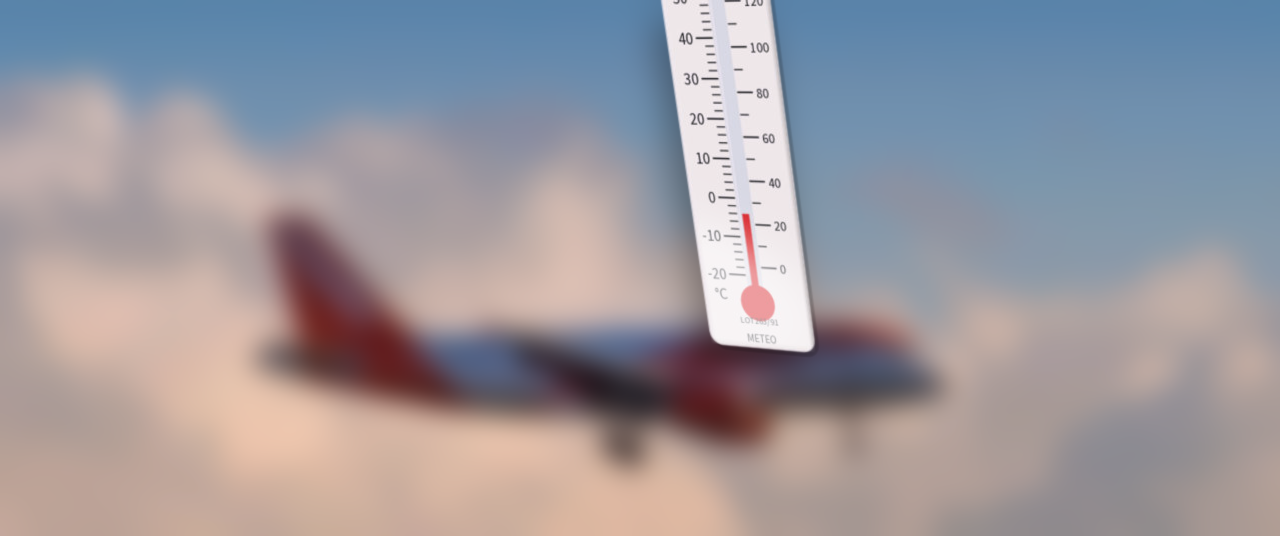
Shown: °C -4
